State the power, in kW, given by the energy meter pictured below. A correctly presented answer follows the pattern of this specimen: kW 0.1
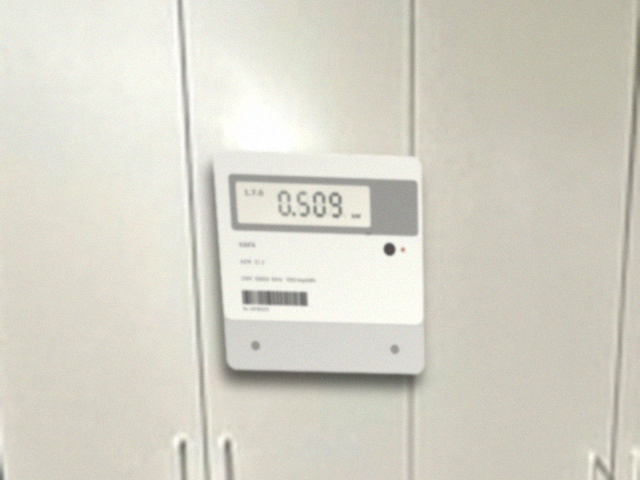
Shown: kW 0.509
